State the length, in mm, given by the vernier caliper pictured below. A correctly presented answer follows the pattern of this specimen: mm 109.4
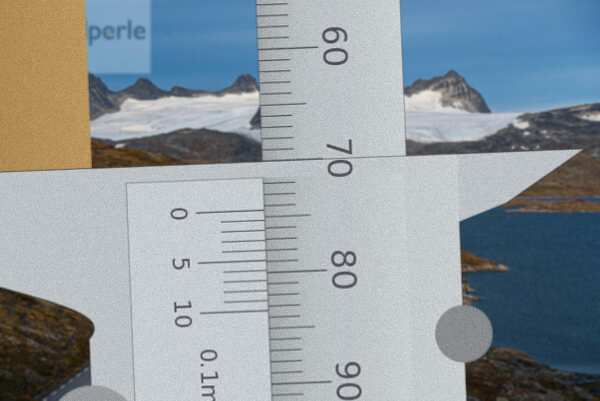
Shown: mm 74.4
